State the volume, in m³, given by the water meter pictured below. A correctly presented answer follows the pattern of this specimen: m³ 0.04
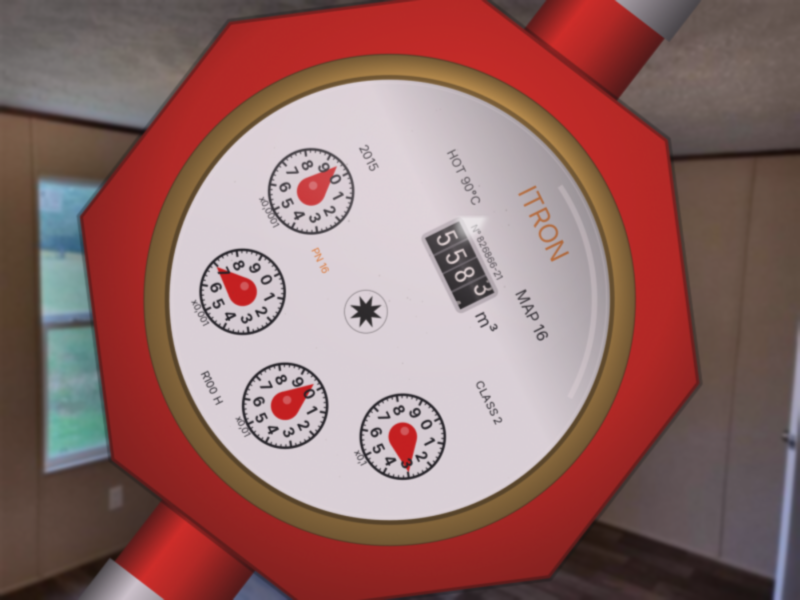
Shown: m³ 5583.2969
